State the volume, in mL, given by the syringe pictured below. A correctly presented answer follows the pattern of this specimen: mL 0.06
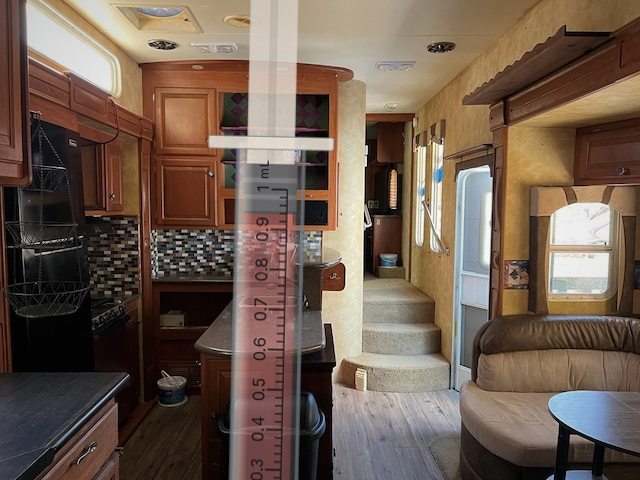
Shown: mL 0.94
